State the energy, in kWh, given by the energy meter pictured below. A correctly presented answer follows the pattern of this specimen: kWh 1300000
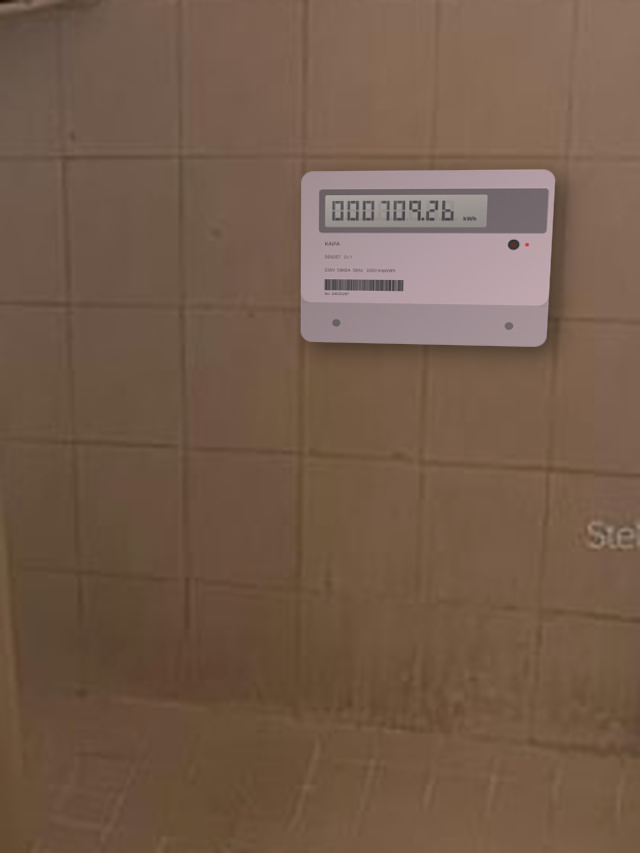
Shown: kWh 709.26
